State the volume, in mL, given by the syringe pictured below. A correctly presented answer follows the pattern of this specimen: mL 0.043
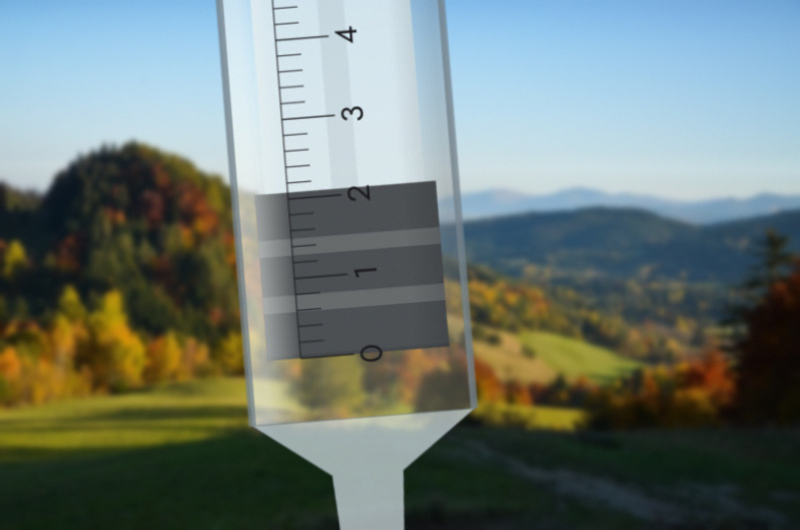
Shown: mL 0
